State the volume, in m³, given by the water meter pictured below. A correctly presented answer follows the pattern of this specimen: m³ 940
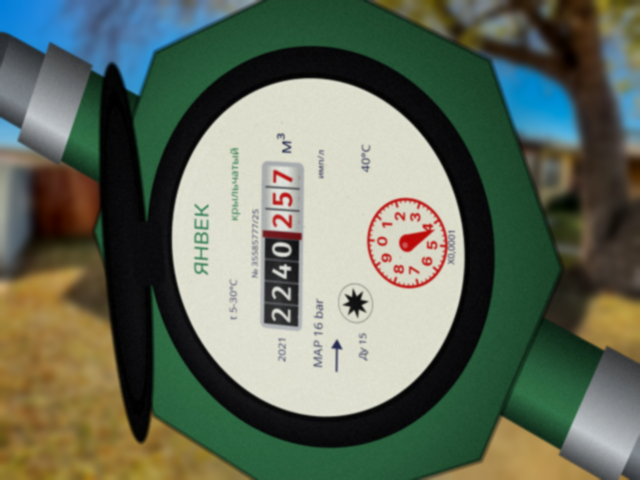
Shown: m³ 2240.2574
